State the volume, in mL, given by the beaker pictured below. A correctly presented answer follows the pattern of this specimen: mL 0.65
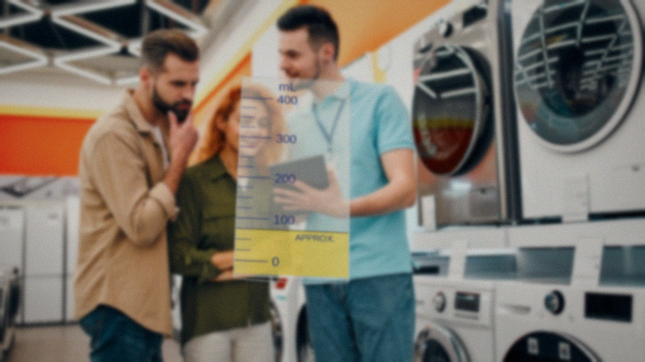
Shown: mL 75
